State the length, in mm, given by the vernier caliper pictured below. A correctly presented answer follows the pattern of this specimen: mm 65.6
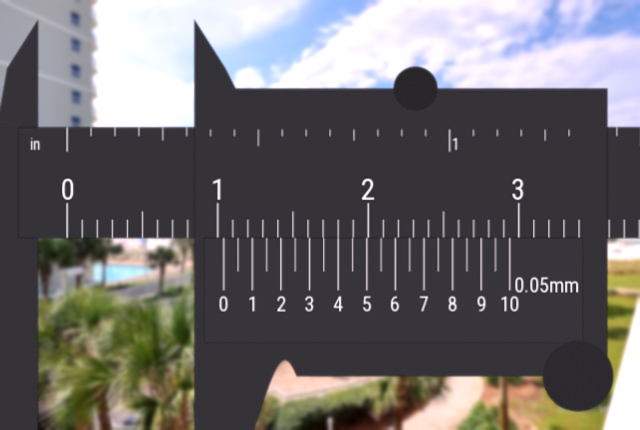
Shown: mm 10.4
